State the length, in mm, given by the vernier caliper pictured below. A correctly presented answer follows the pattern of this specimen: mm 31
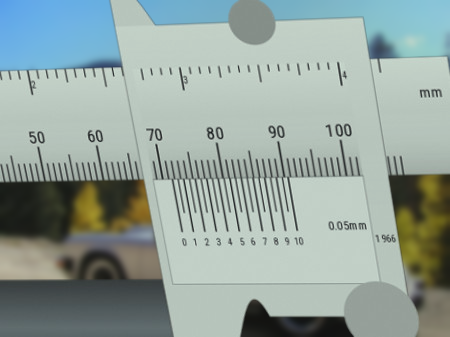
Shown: mm 71.6
